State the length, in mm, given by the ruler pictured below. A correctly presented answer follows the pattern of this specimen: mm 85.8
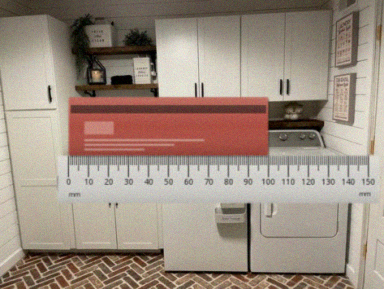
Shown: mm 100
